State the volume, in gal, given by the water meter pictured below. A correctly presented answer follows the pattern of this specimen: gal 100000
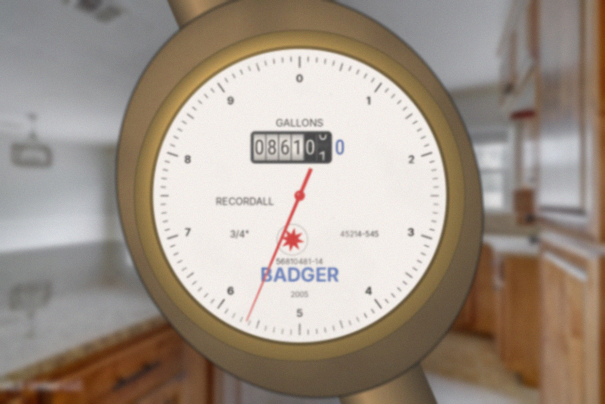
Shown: gal 861005.6
